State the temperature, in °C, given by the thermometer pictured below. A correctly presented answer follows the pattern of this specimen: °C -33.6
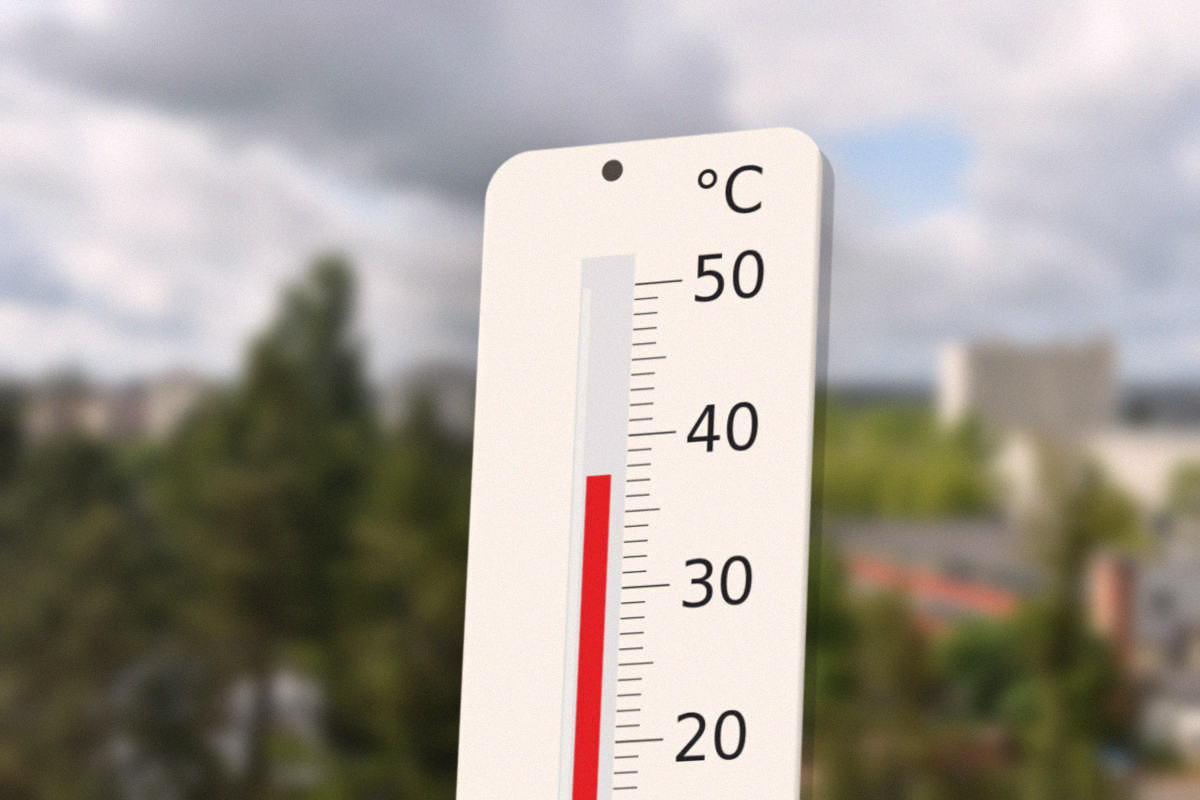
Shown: °C 37.5
